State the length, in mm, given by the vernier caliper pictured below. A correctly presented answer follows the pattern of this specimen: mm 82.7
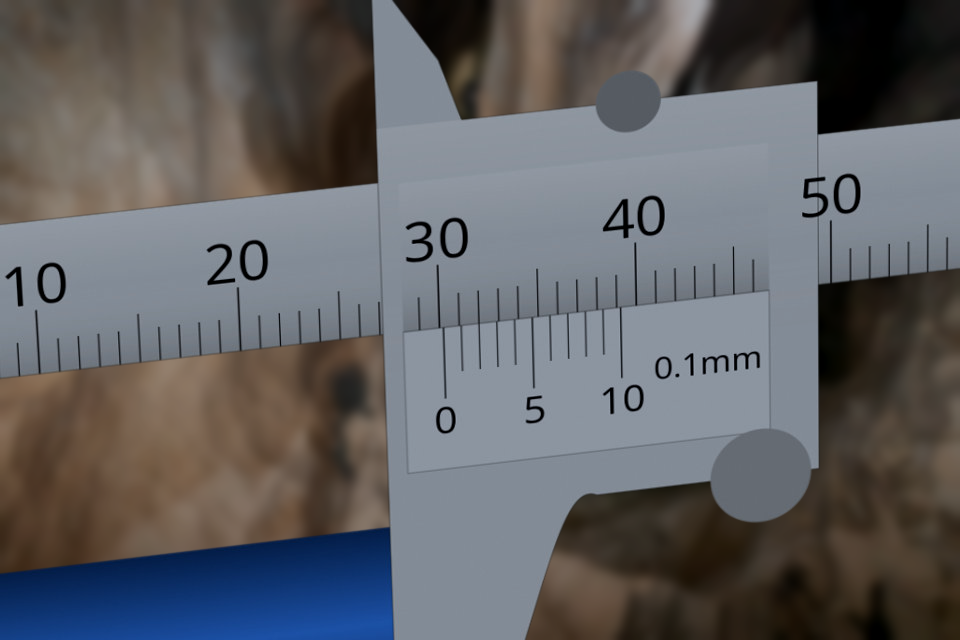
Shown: mm 30.2
